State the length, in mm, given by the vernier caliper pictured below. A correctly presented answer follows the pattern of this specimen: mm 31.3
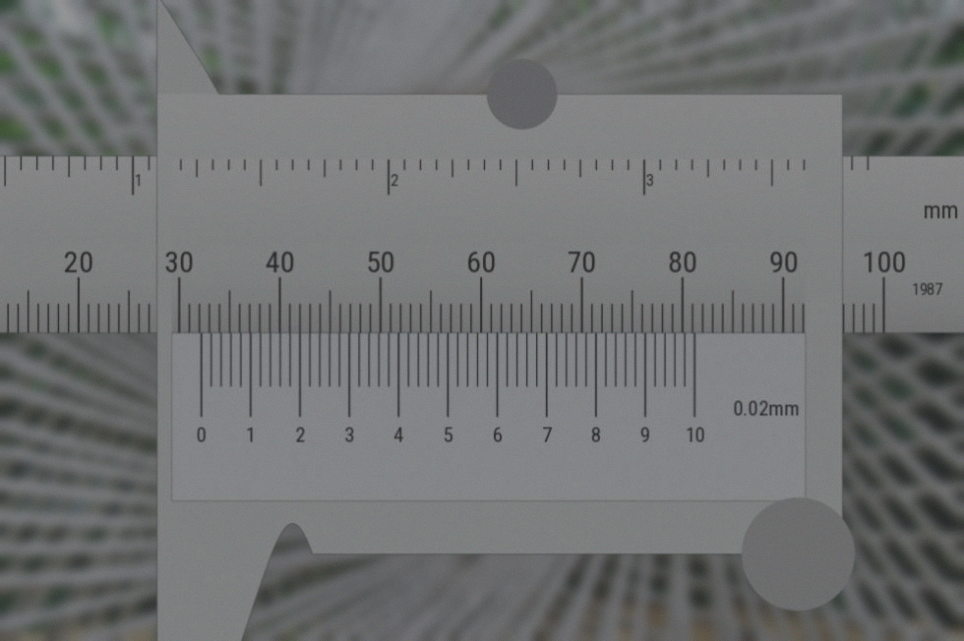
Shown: mm 32.2
